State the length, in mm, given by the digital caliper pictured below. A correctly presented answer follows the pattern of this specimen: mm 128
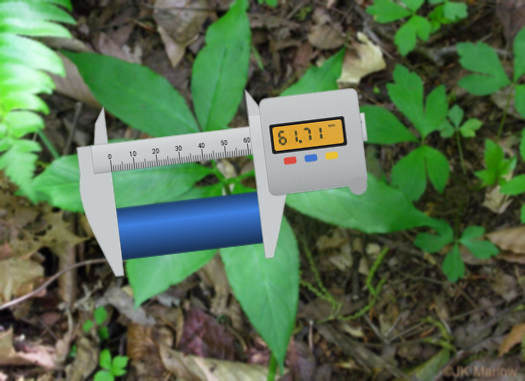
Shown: mm 61.71
